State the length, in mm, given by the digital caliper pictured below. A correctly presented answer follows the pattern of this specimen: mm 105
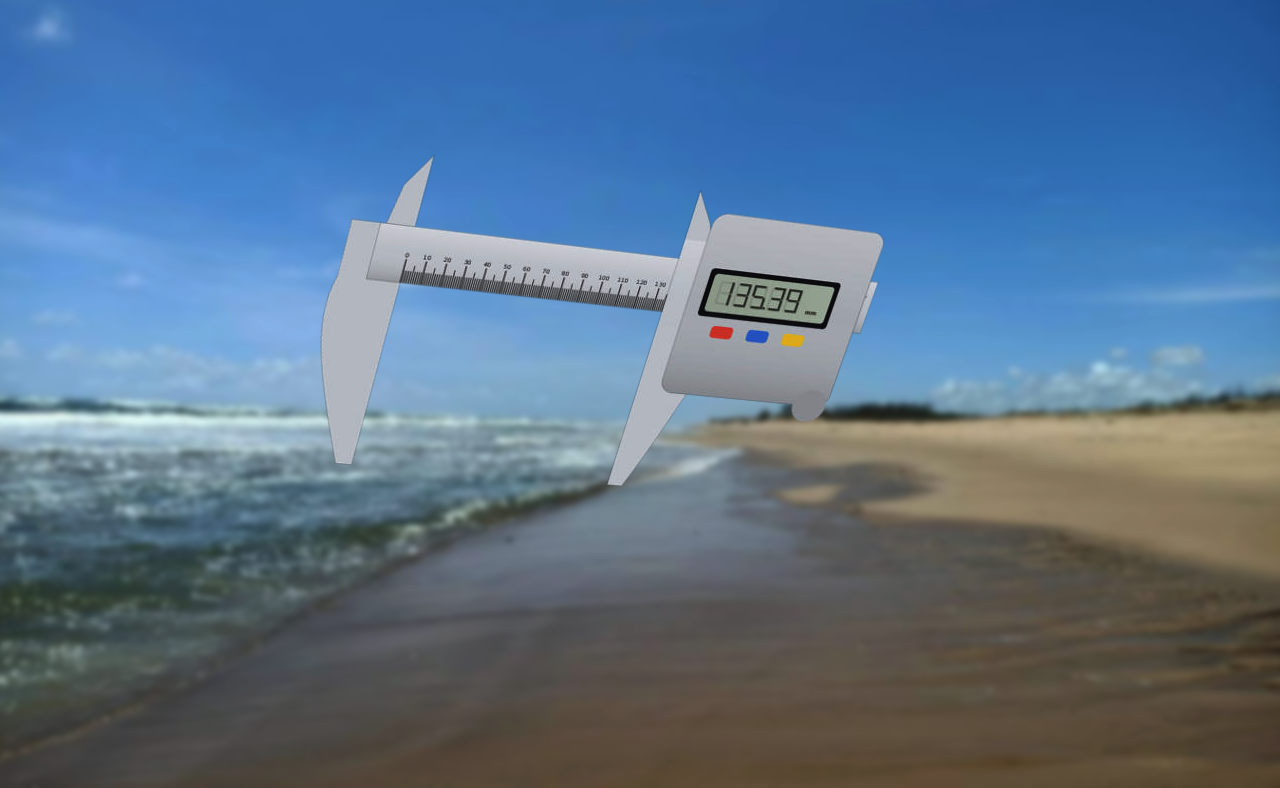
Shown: mm 135.39
